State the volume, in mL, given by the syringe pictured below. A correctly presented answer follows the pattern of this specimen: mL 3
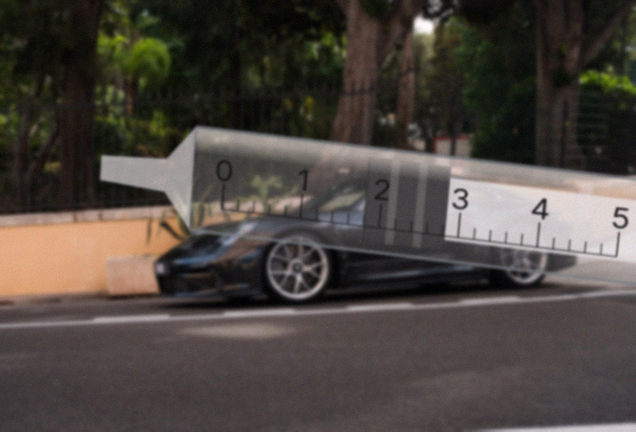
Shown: mL 1.8
